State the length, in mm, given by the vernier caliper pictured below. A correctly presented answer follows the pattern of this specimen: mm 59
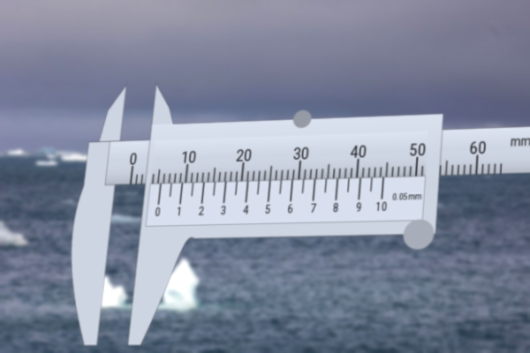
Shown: mm 5.5
